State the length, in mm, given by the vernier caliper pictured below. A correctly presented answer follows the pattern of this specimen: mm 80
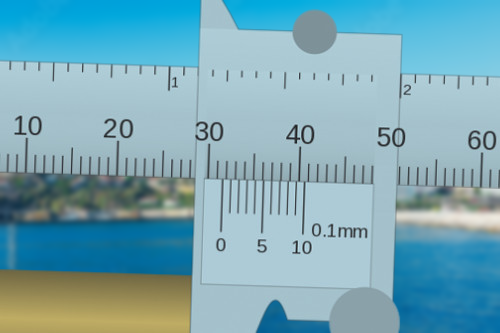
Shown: mm 31.6
